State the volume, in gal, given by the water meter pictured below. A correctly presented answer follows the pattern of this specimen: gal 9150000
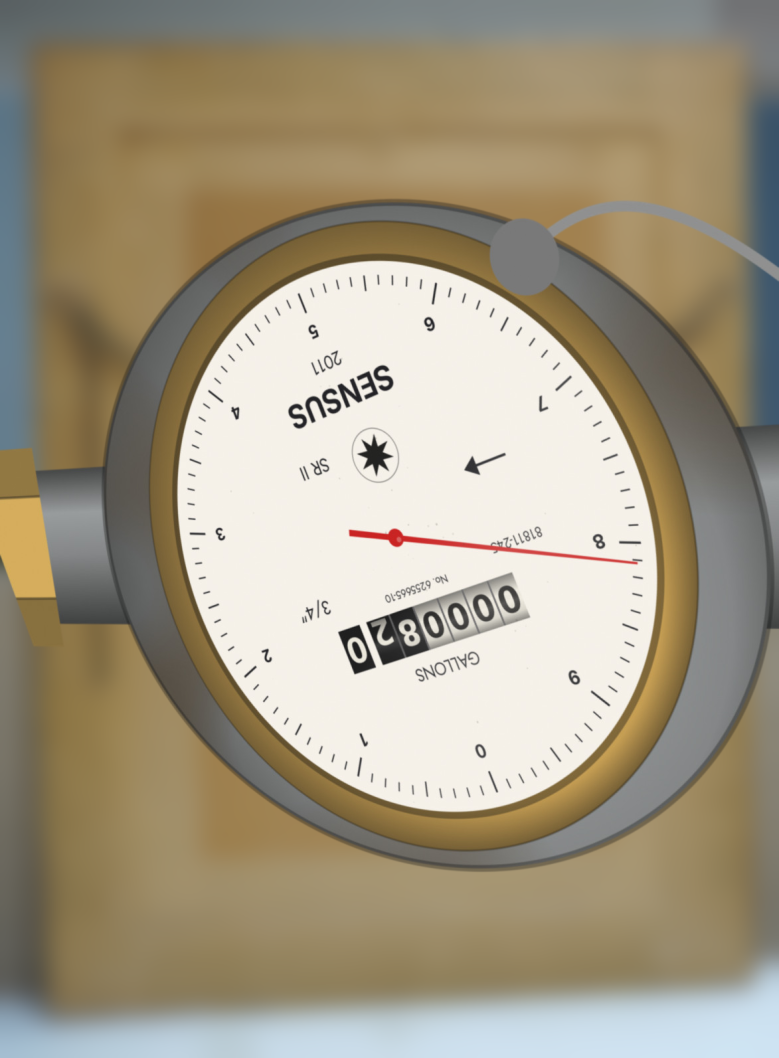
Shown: gal 818.1
